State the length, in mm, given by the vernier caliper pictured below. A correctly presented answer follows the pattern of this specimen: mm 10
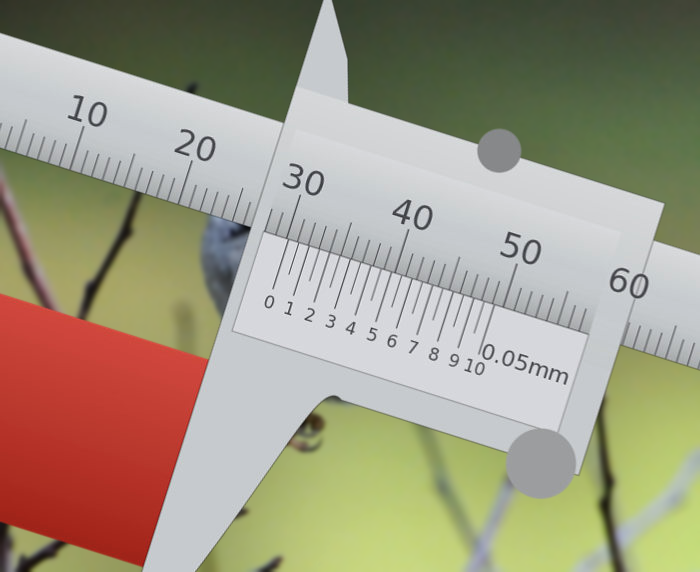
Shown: mm 30.2
